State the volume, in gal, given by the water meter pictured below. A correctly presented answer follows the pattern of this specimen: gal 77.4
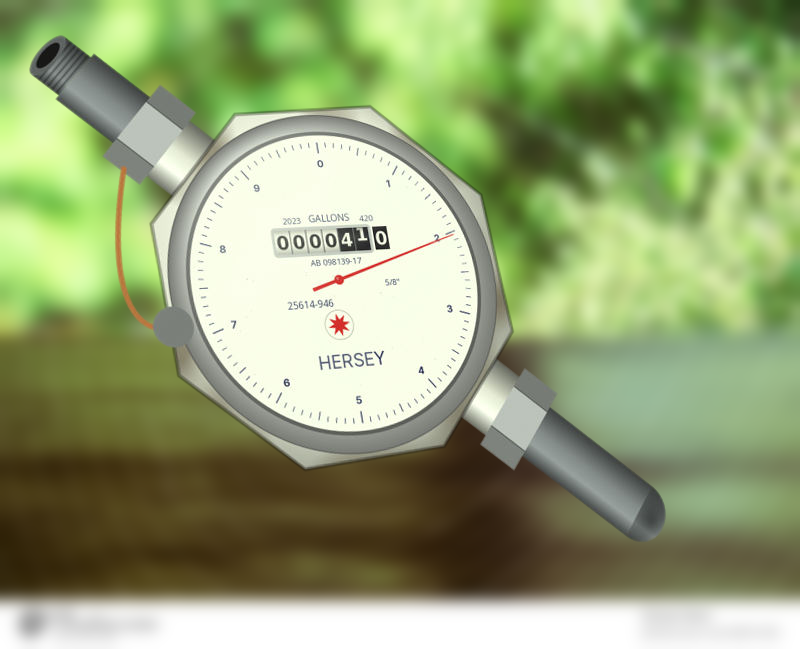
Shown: gal 412.0
